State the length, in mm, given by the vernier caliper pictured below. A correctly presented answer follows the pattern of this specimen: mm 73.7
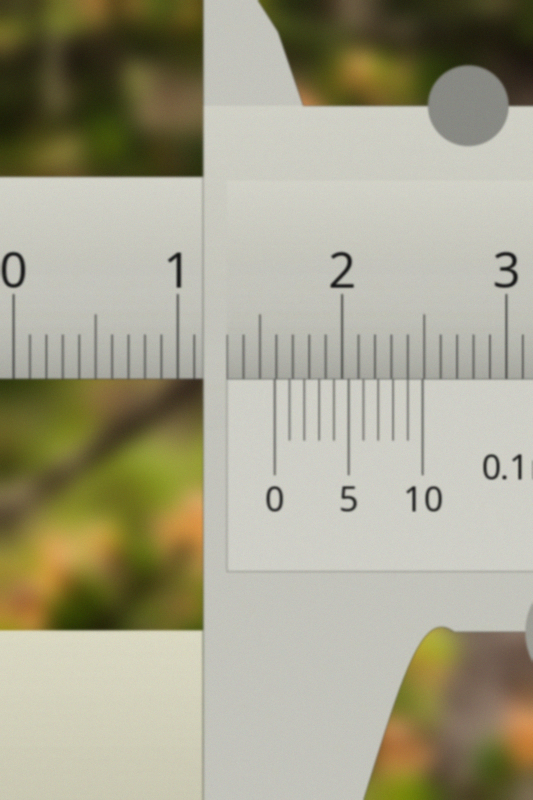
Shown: mm 15.9
